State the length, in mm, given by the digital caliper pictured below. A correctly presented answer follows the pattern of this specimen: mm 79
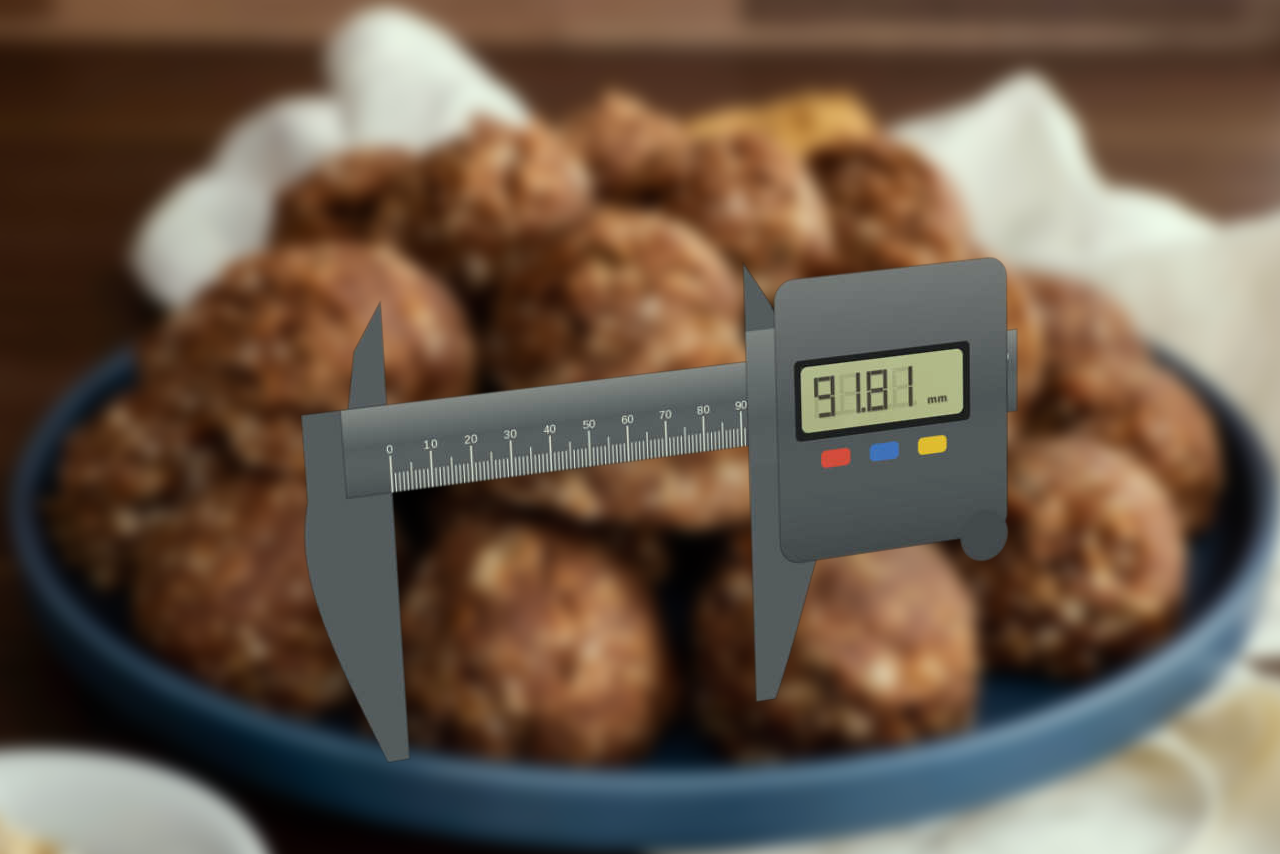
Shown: mm 91.81
